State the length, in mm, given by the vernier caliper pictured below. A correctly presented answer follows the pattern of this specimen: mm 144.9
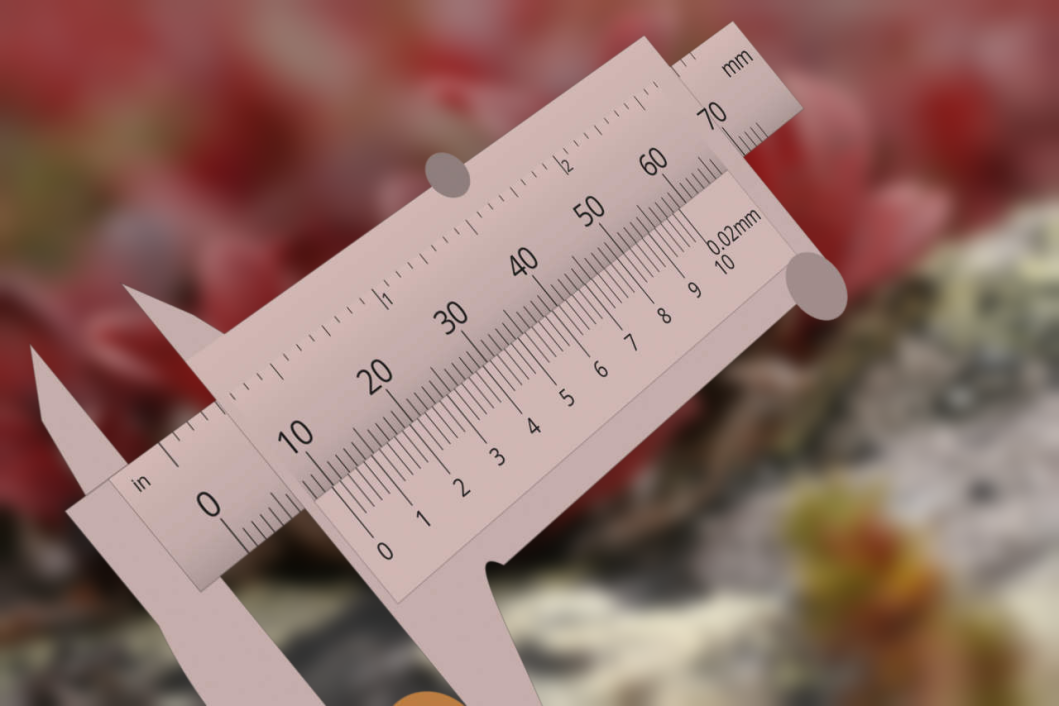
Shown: mm 9.8
